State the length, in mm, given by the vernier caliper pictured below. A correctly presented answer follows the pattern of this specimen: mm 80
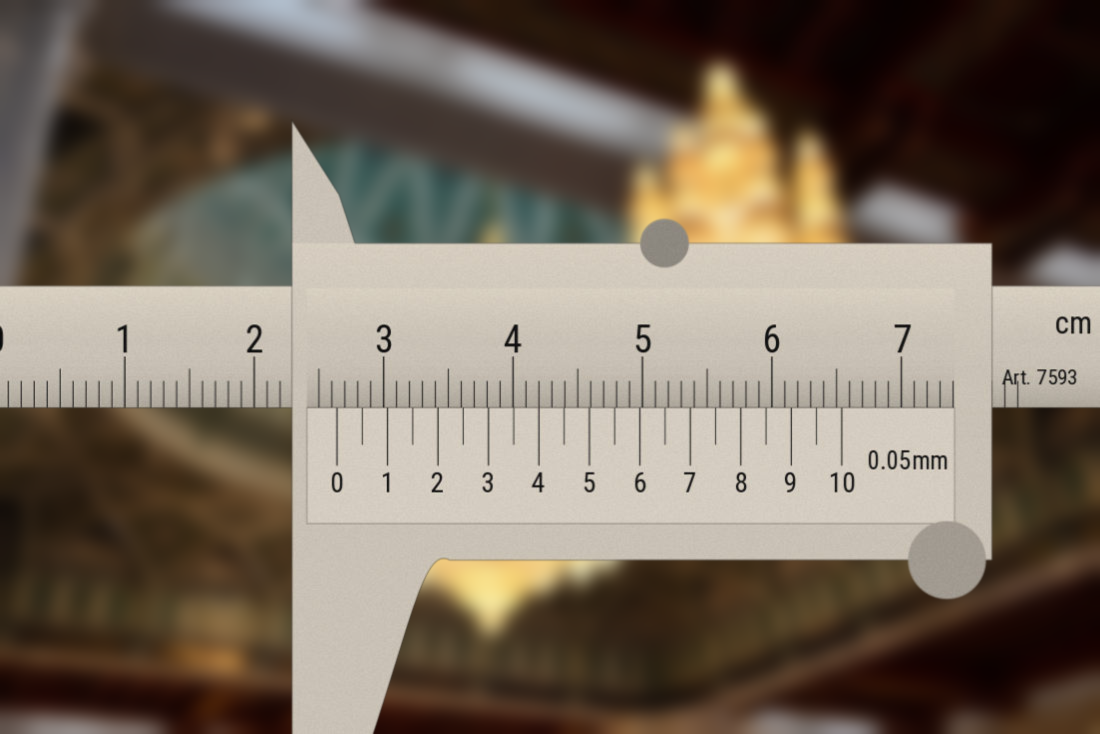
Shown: mm 26.4
